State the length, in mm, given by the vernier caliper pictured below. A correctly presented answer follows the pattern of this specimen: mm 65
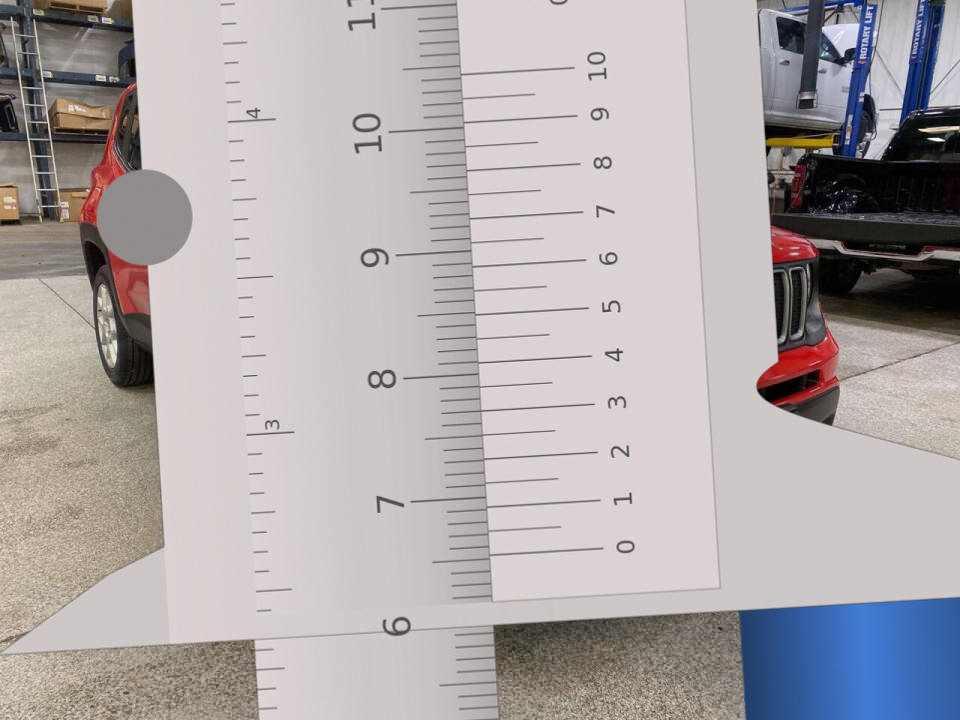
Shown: mm 65.3
